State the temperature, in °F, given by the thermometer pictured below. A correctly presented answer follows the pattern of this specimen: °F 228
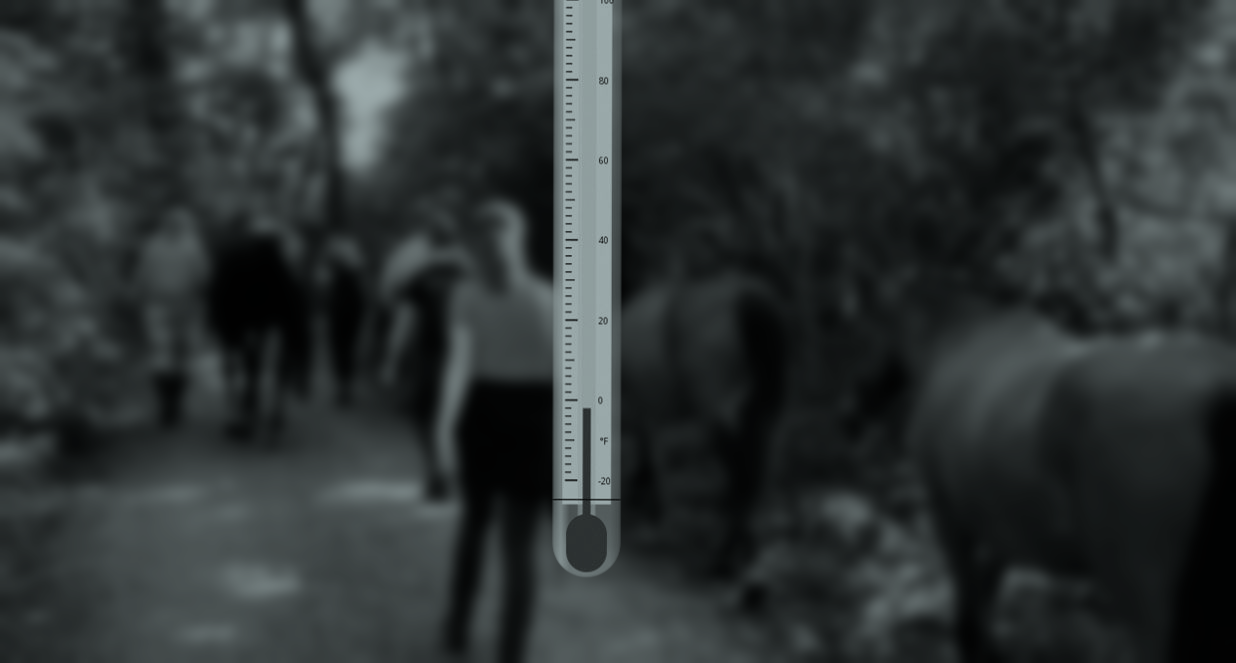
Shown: °F -2
